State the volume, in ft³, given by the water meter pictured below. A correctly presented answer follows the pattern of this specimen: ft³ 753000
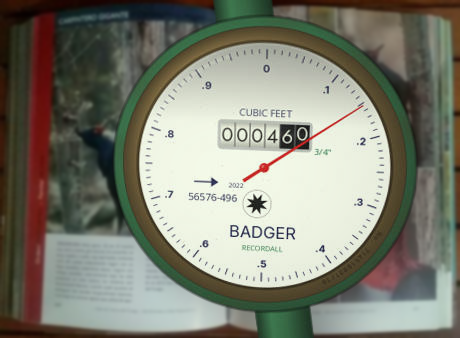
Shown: ft³ 460.15
